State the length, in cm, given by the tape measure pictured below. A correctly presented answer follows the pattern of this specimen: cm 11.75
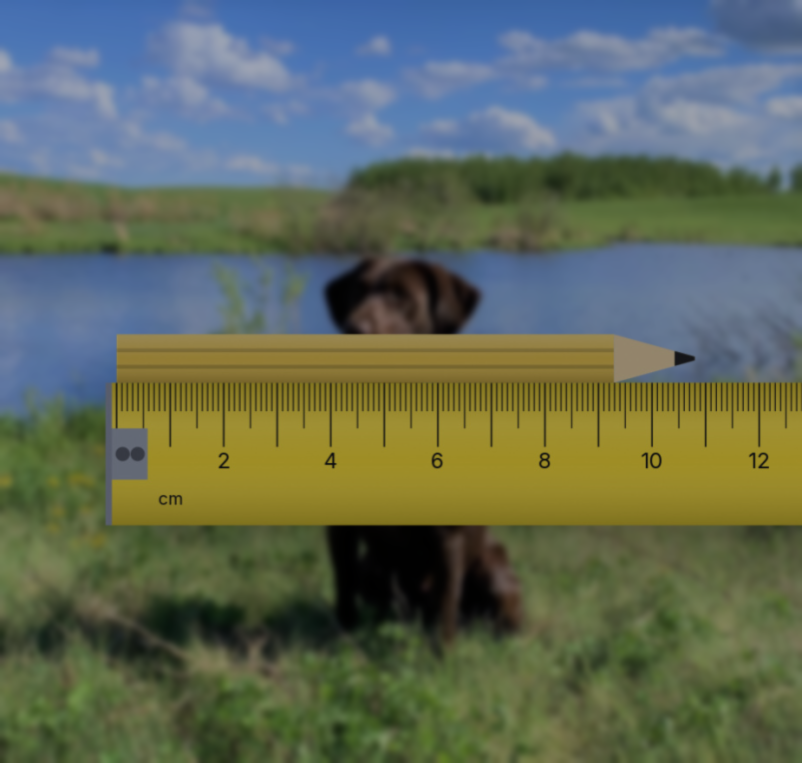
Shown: cm 10.8
